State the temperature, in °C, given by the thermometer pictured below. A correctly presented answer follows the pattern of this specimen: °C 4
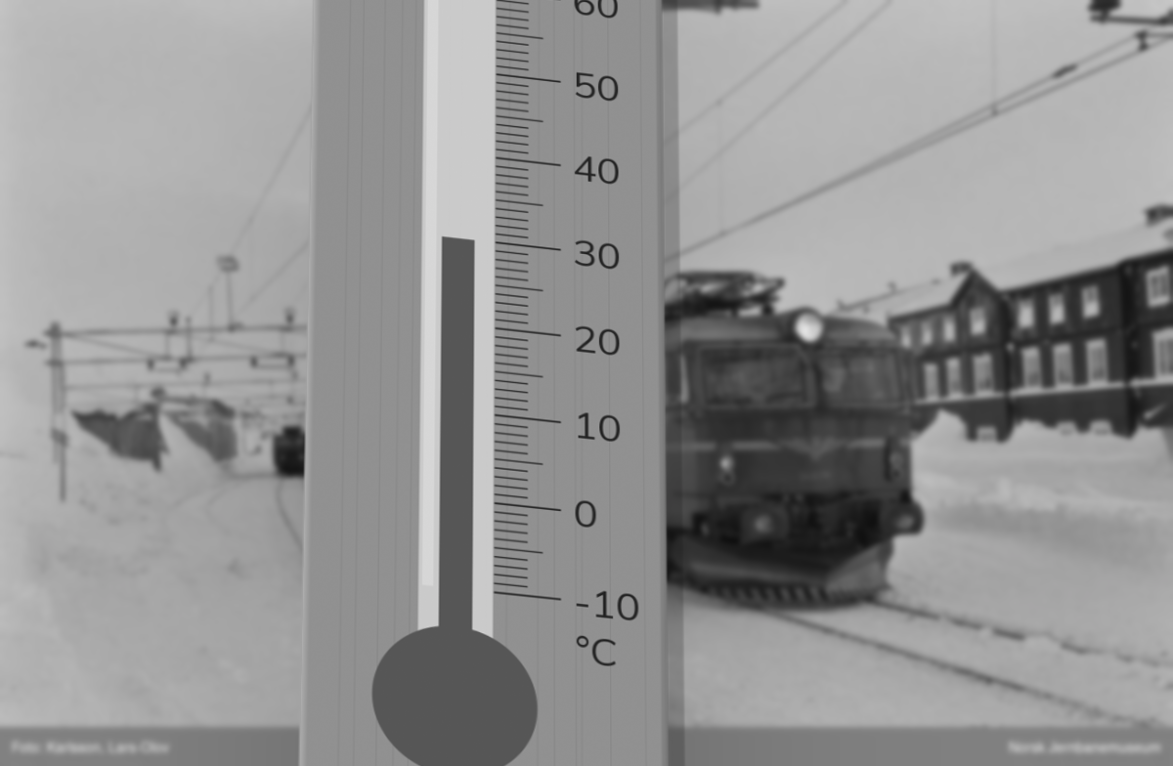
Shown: °C 30
